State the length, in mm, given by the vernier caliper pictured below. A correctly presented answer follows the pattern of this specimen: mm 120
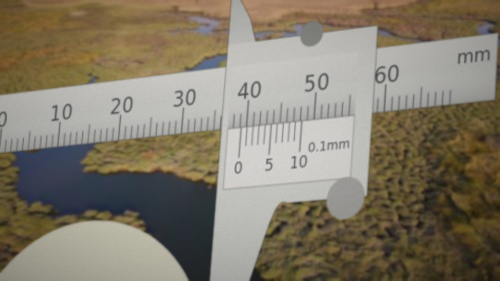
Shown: mm 39.2
